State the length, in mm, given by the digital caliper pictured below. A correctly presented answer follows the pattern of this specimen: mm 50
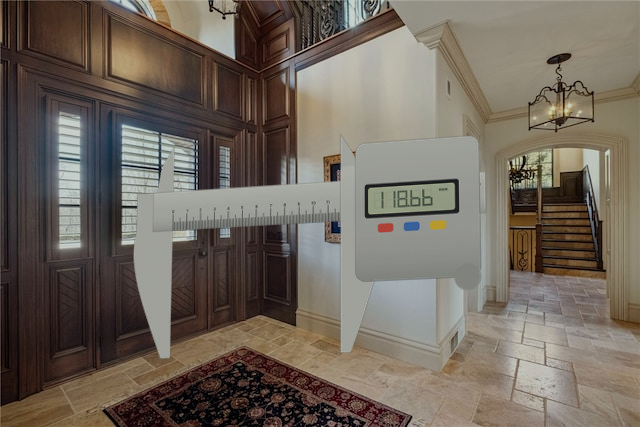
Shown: mm 118.66
